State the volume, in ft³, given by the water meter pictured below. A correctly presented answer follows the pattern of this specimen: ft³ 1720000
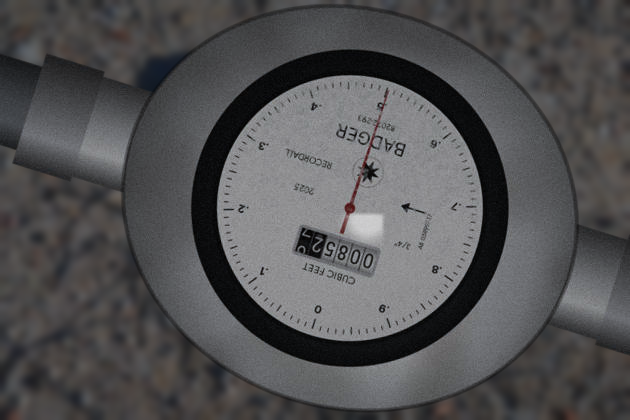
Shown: ft³ 8526.50
